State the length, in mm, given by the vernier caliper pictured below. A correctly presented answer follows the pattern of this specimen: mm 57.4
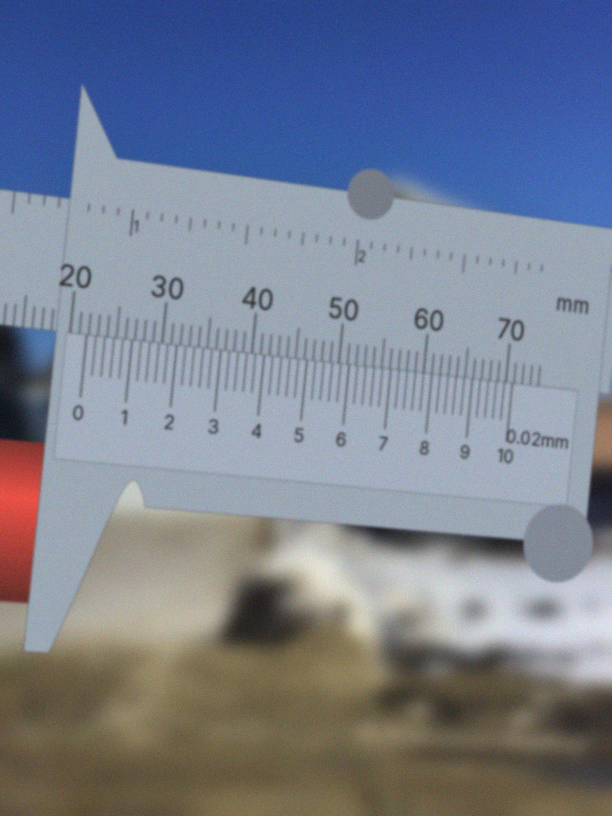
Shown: mm 21.8
